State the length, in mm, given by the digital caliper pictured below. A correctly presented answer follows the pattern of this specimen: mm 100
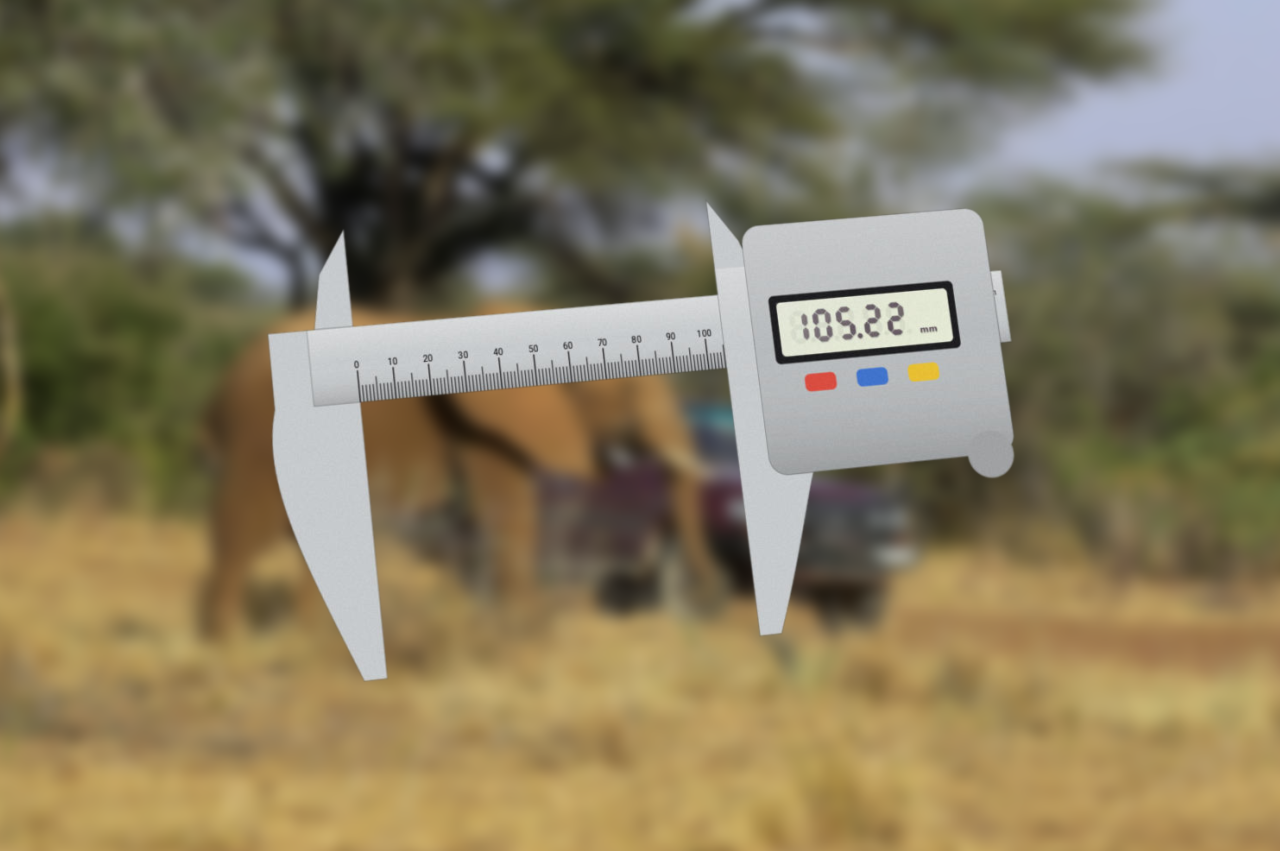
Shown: mm 105.22
